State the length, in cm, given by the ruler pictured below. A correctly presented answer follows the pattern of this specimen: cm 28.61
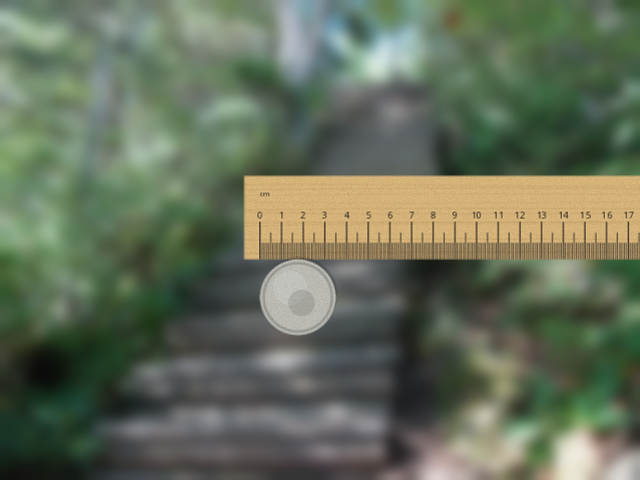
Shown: cm 3.5
